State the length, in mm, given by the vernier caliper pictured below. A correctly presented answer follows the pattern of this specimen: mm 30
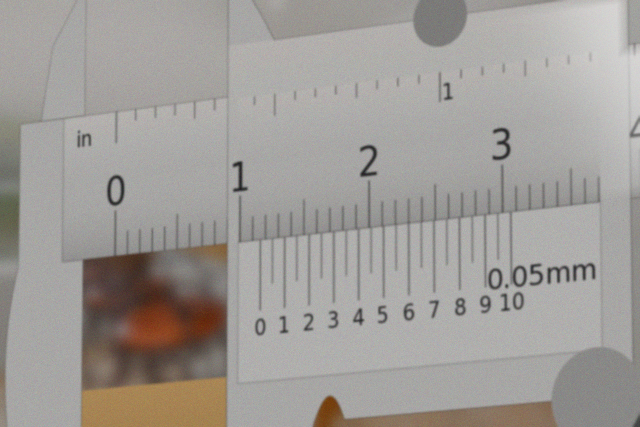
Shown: mm 11.6
